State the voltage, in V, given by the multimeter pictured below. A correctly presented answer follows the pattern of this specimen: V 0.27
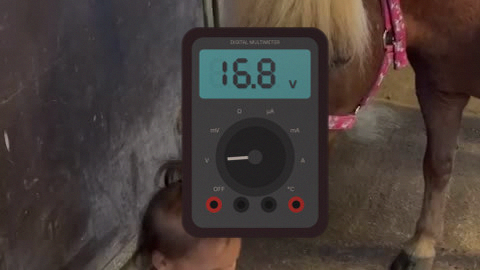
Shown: V 16.8
